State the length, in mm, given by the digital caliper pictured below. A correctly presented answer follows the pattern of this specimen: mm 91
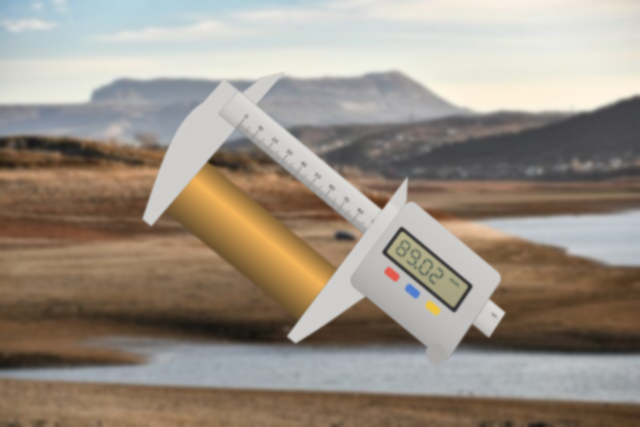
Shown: mm 89.02
